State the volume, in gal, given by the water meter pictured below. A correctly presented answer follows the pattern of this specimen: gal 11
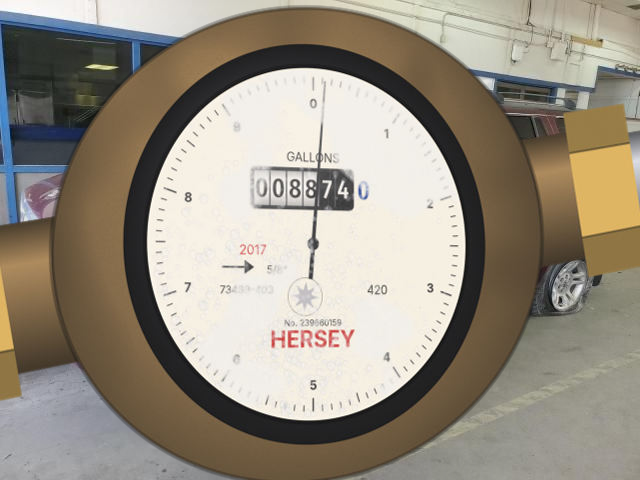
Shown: gal 88740.1
